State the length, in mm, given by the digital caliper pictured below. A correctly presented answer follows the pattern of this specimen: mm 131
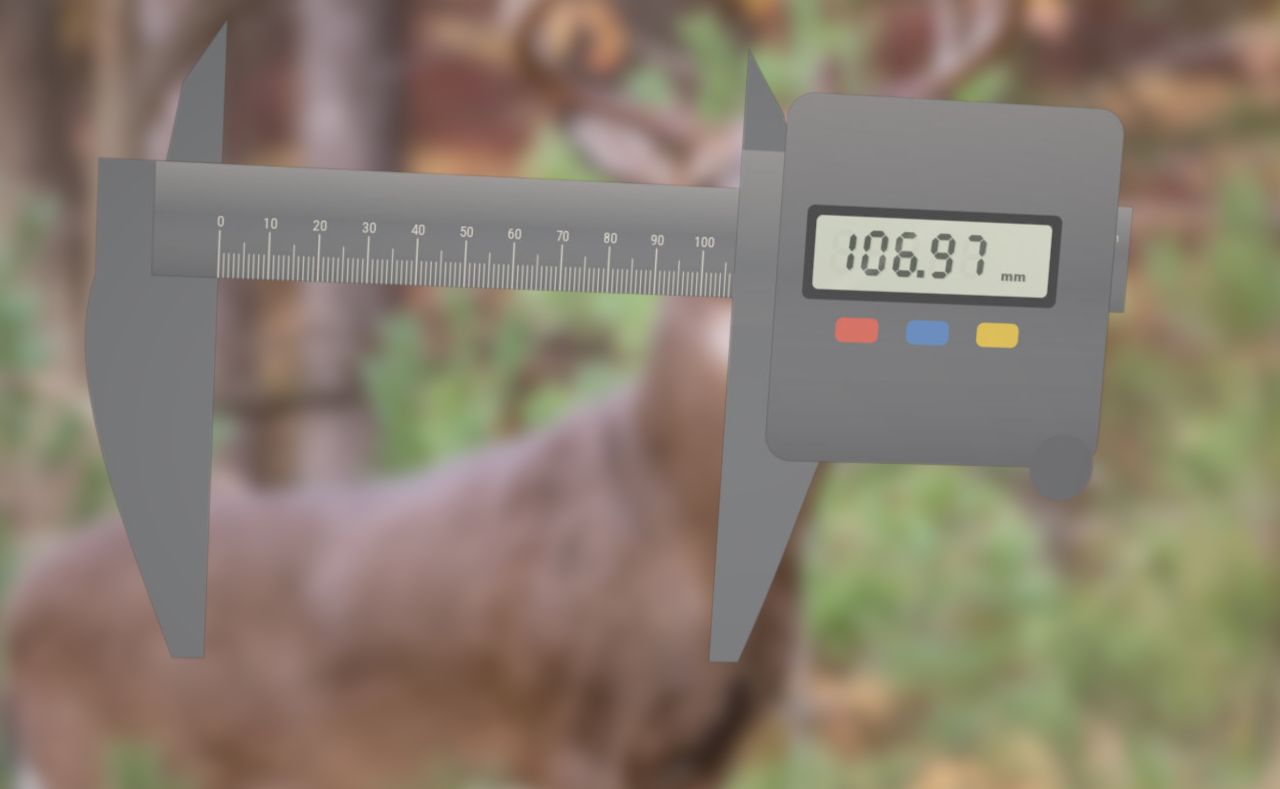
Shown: mm 106.97
